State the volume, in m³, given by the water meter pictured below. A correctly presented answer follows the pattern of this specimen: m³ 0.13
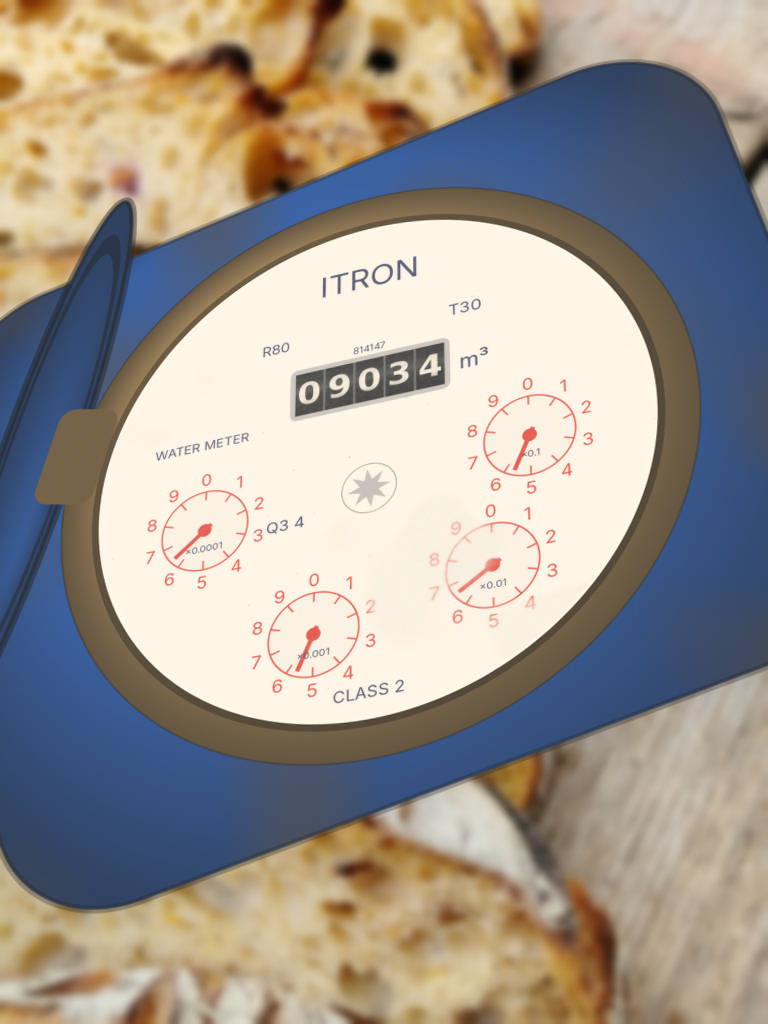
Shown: m³ 9034.5656
